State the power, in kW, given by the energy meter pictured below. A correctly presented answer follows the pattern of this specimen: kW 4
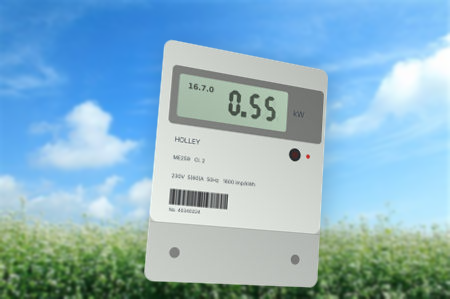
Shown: kW 0.55
